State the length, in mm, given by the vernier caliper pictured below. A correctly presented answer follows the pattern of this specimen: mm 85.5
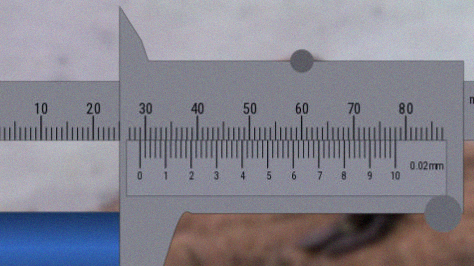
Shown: mm 29.0
